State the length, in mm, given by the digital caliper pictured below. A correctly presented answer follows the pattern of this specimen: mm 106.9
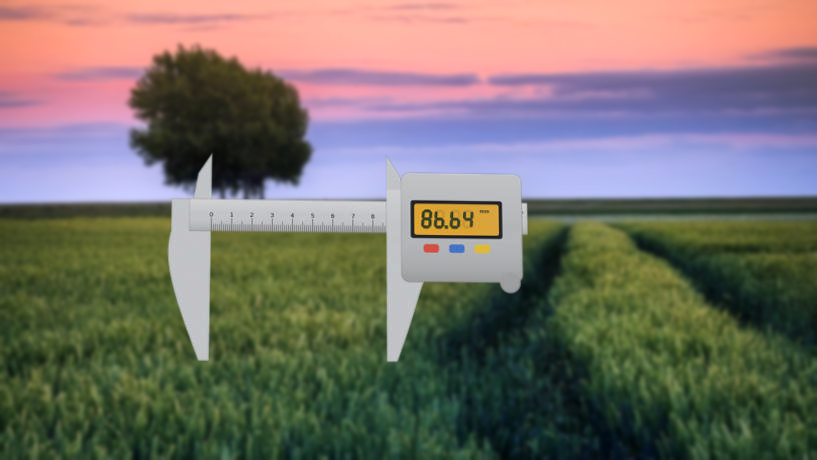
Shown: mm 86.64
